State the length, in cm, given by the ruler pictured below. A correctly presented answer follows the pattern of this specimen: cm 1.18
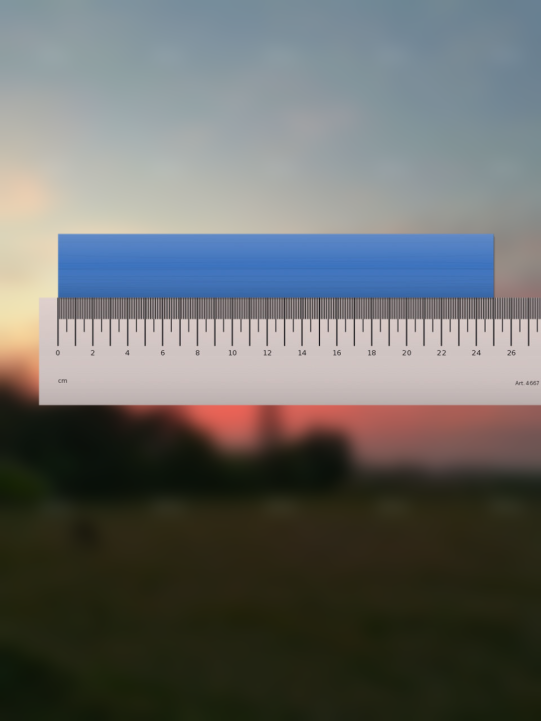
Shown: cm 25
